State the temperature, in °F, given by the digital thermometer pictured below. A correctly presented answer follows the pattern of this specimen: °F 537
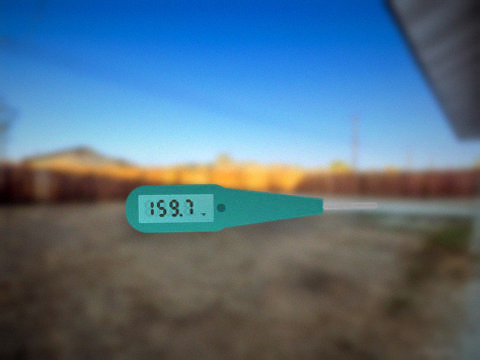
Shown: °F 159.7
